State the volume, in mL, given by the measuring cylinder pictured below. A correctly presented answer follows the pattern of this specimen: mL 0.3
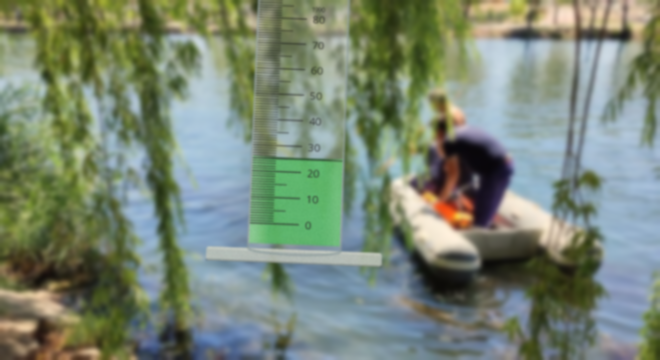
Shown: mL 25
